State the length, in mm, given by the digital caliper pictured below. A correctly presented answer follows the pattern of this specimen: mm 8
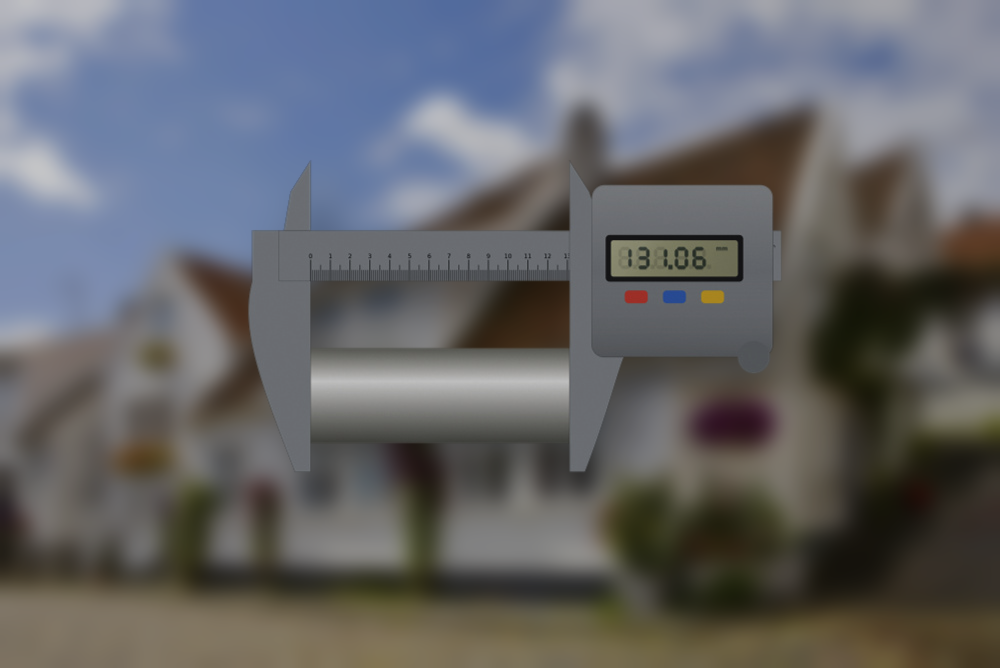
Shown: mm 131.06
